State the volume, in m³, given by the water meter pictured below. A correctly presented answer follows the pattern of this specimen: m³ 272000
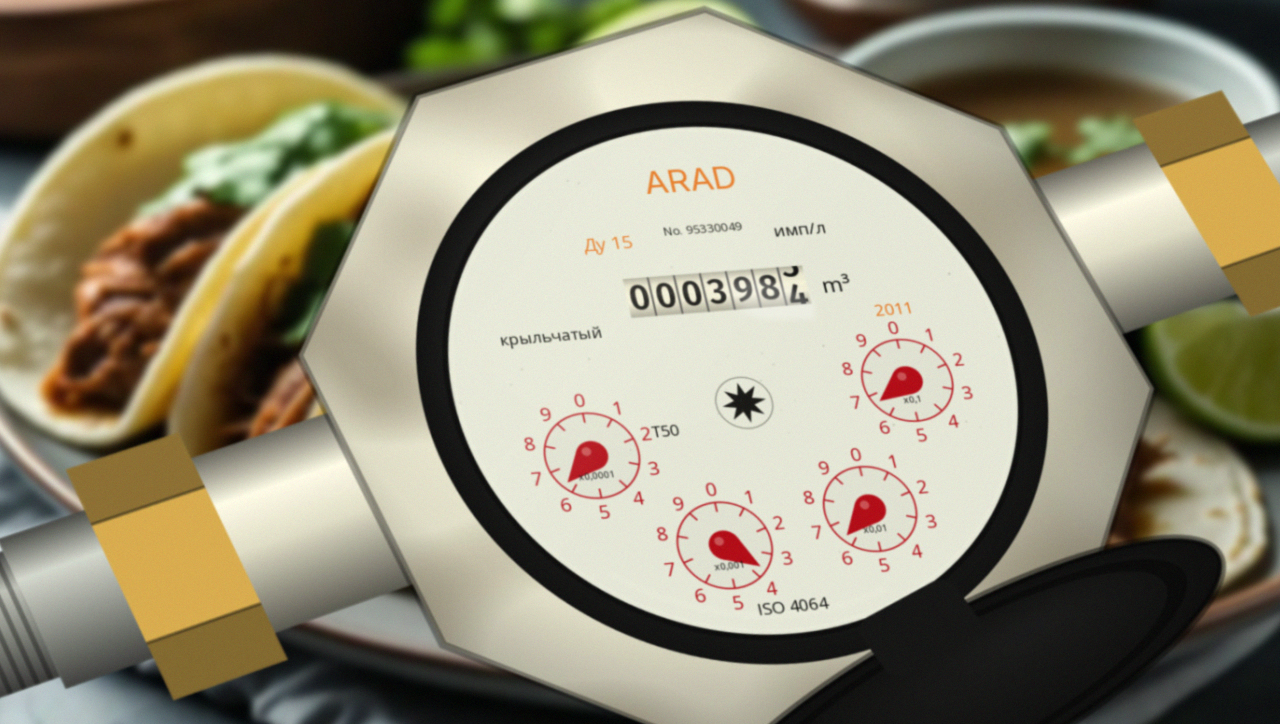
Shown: m³ 3983.6636
